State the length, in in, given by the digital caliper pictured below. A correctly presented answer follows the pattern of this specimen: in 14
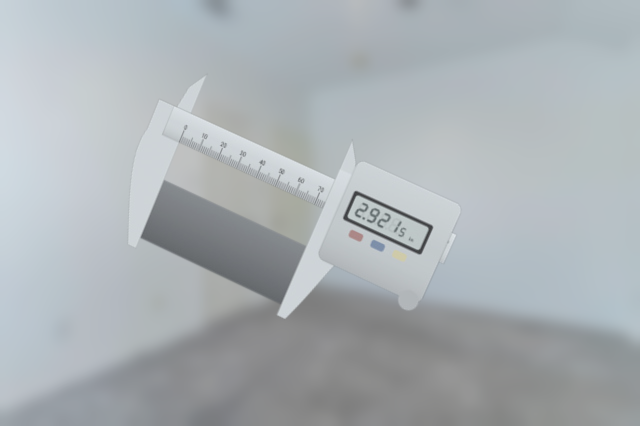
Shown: in 2.9215
